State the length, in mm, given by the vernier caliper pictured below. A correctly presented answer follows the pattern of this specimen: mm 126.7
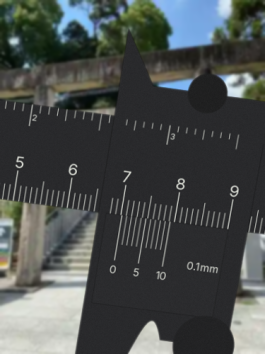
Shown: mm 70.2
